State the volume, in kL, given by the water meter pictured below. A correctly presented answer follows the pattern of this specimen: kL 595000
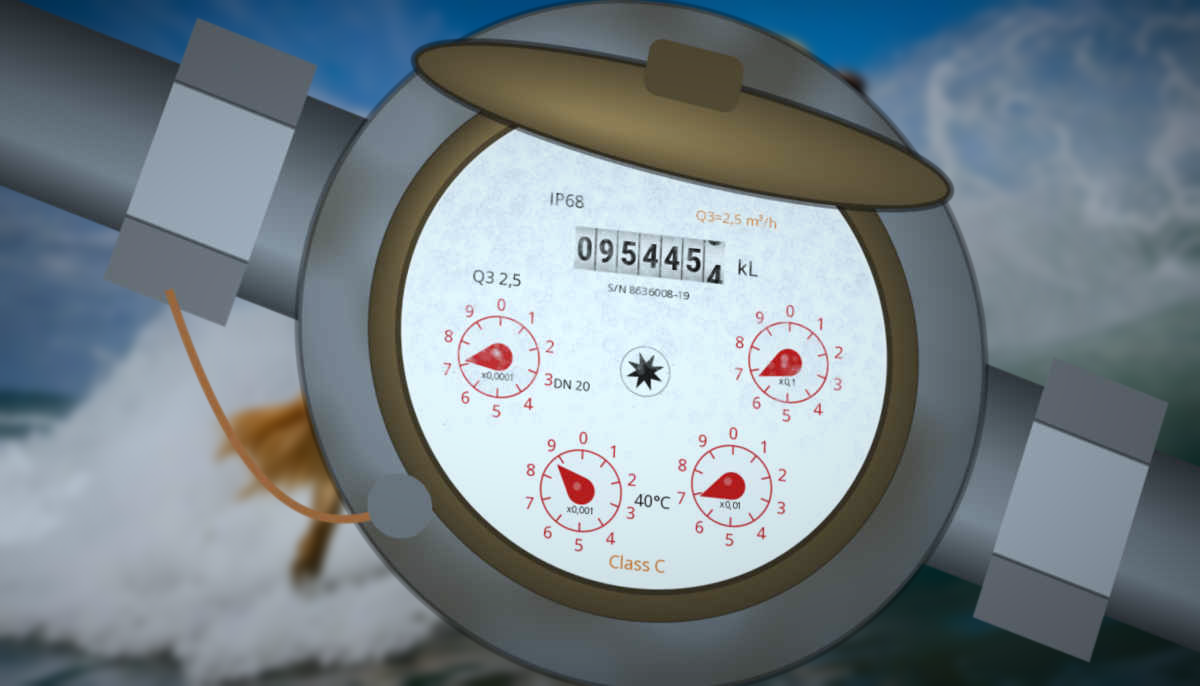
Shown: kL 954453.6687
